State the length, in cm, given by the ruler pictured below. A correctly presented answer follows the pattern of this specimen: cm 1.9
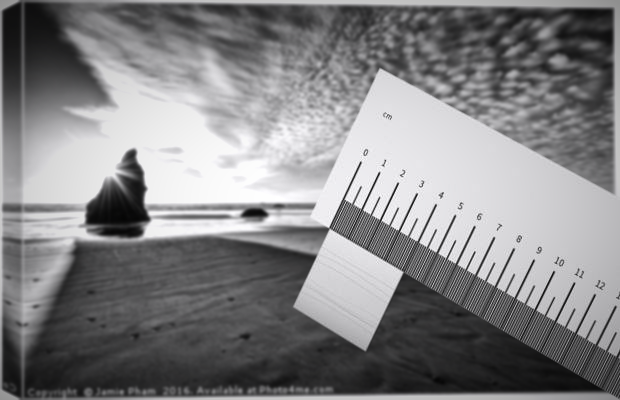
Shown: cm 4
